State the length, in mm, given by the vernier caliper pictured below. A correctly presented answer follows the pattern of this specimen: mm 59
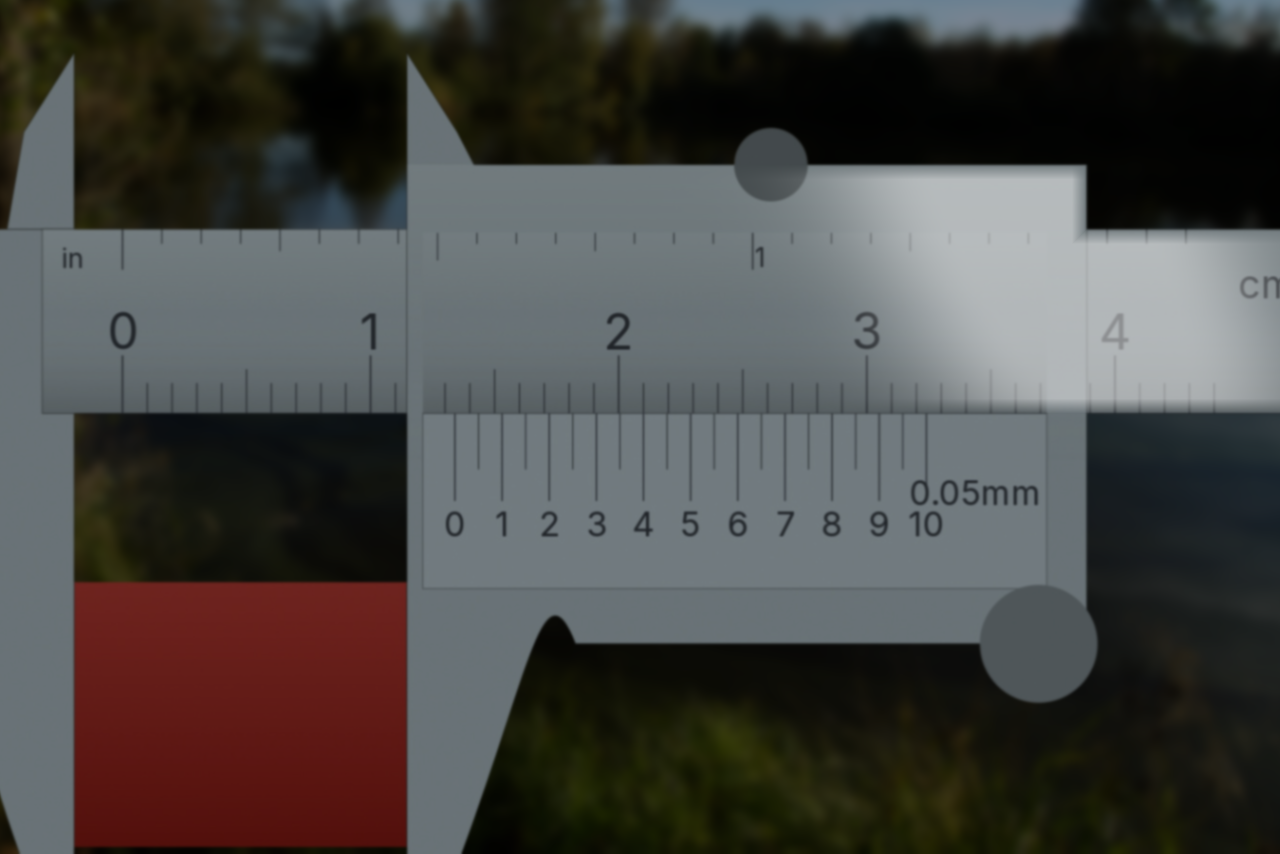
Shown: mm 13.4
